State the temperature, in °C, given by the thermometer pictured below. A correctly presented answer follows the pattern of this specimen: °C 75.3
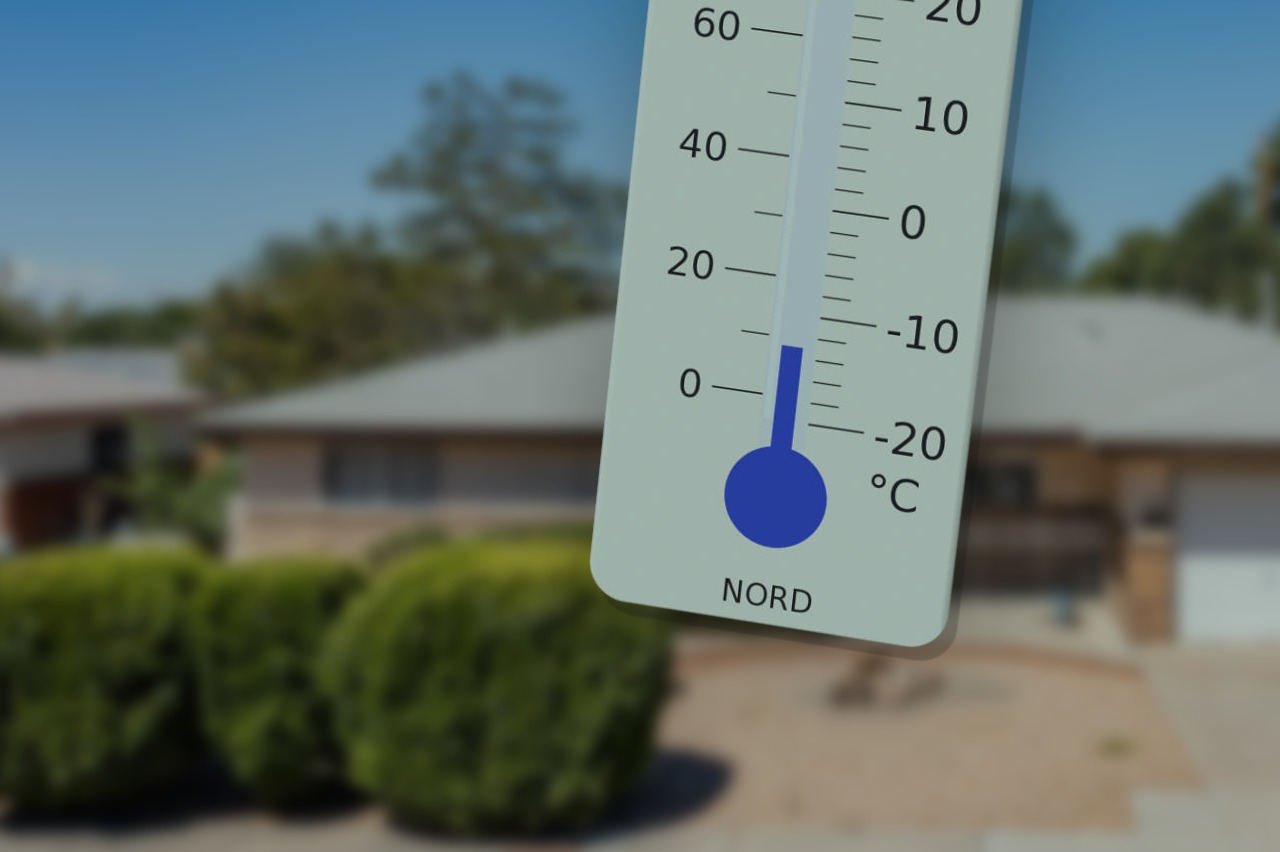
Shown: °C -13
